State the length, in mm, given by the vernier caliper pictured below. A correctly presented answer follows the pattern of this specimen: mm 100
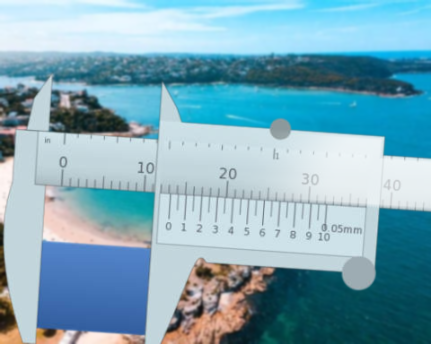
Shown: mm 13.2
